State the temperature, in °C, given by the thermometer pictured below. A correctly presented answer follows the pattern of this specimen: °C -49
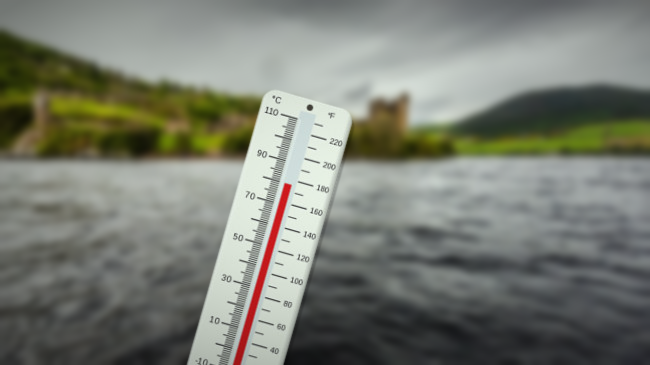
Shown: °C 80
